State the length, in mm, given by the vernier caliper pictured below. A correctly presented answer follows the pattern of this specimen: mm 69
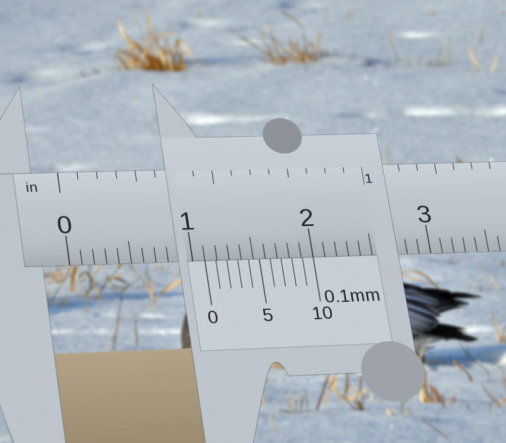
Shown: mm 11.0
